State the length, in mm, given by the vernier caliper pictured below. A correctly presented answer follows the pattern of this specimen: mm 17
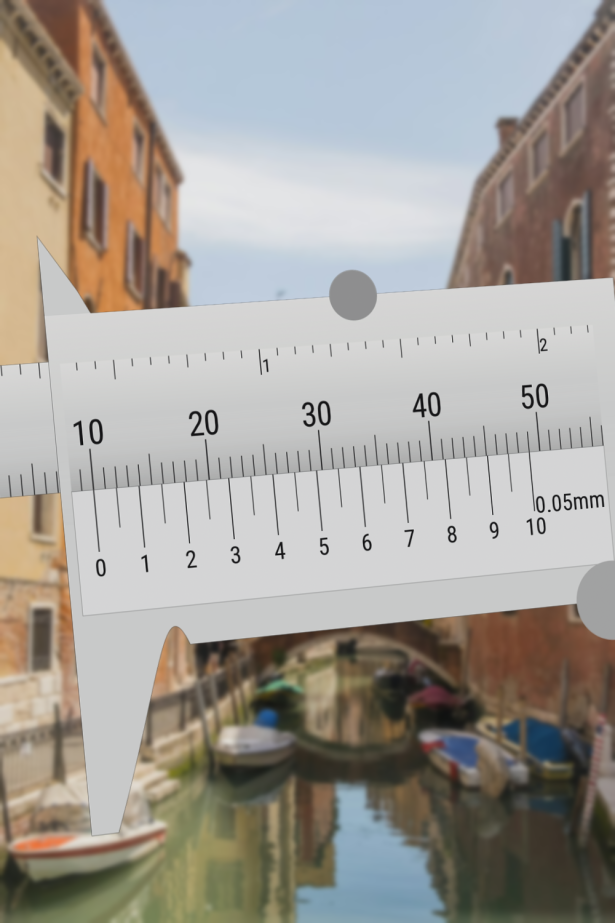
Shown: mm 10.0
